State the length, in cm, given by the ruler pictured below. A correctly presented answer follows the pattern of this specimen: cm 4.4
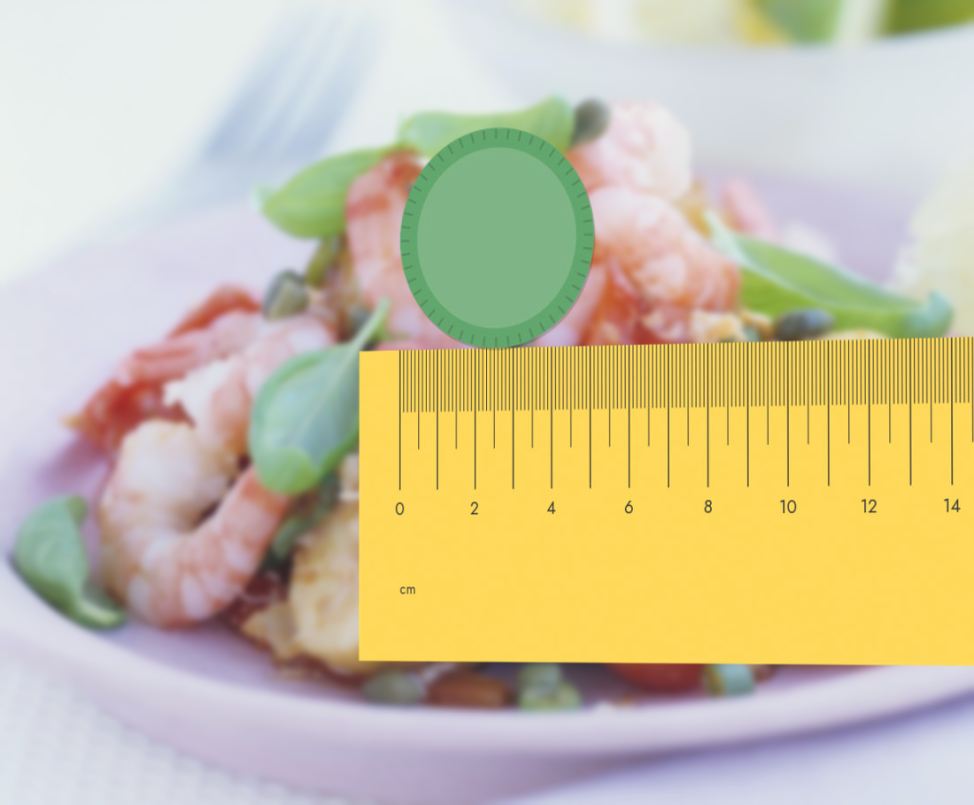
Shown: cm 5.1
